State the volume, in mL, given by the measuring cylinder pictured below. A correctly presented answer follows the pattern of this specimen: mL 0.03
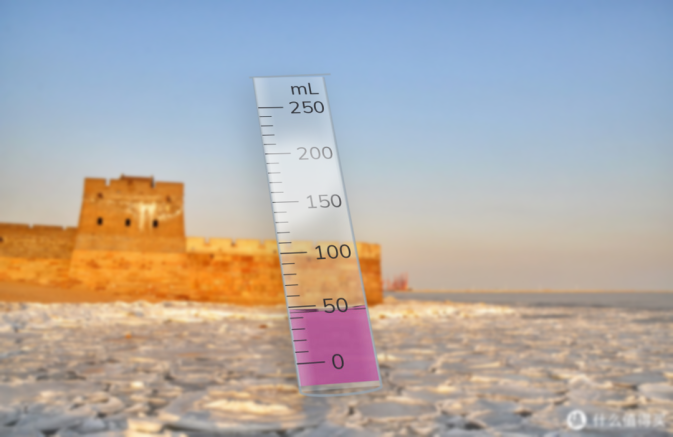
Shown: mL 45
